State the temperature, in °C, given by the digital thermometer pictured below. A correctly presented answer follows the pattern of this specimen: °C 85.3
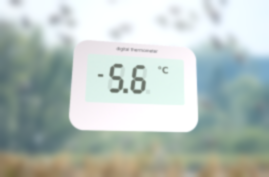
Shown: °C -5.6
